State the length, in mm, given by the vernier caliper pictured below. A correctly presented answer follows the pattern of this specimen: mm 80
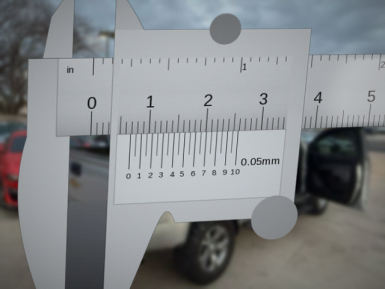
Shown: mm 6.8
